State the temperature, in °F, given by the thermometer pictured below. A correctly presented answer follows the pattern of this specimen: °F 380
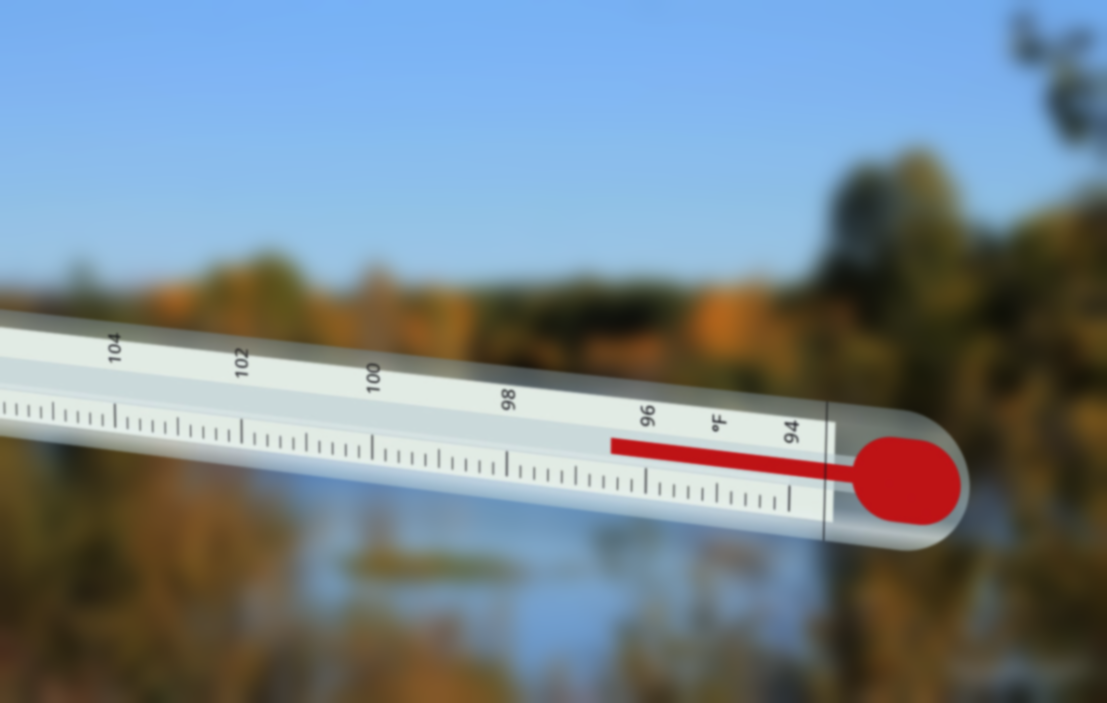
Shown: °F 96.5
